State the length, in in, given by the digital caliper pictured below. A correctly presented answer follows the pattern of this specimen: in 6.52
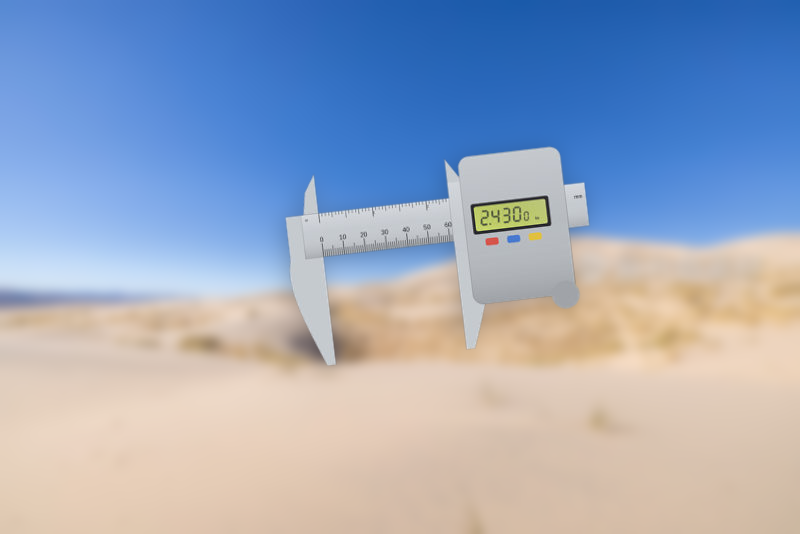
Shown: in 2.4300
